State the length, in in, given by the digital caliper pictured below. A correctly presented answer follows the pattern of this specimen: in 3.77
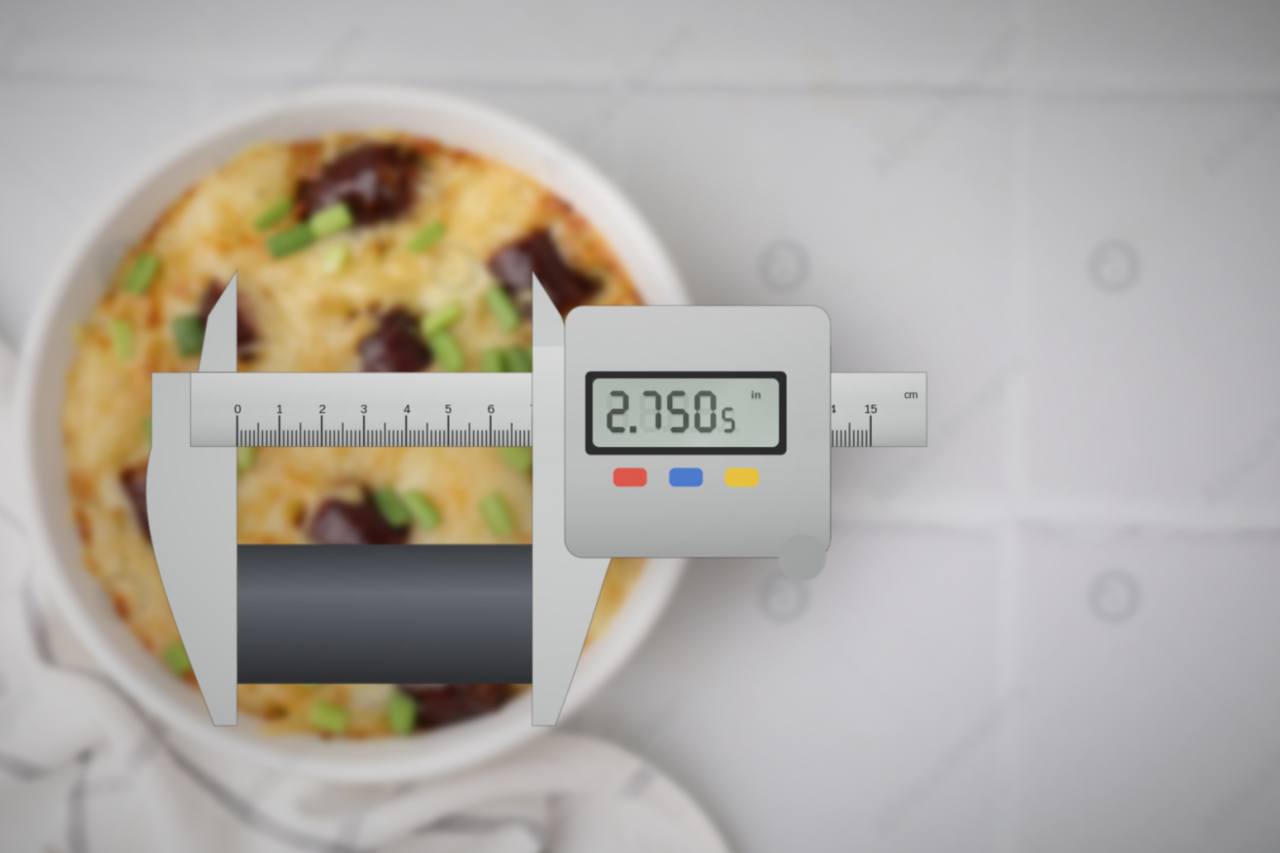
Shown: in 2.7505
